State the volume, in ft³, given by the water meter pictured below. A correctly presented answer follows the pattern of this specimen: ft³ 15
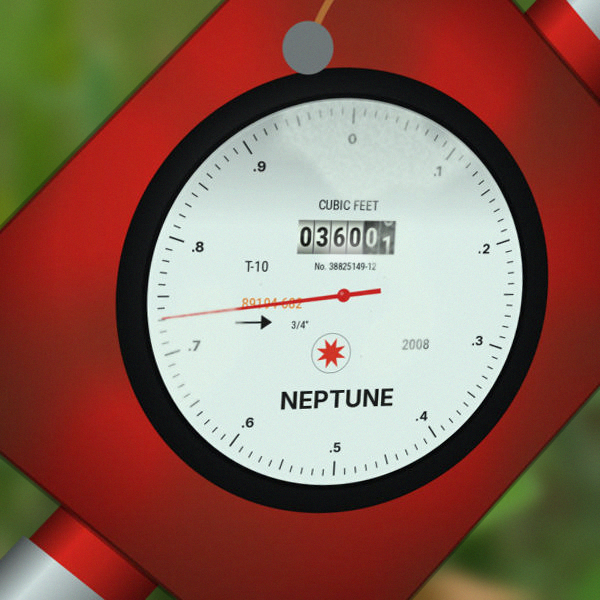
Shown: ft³ 36000.73
